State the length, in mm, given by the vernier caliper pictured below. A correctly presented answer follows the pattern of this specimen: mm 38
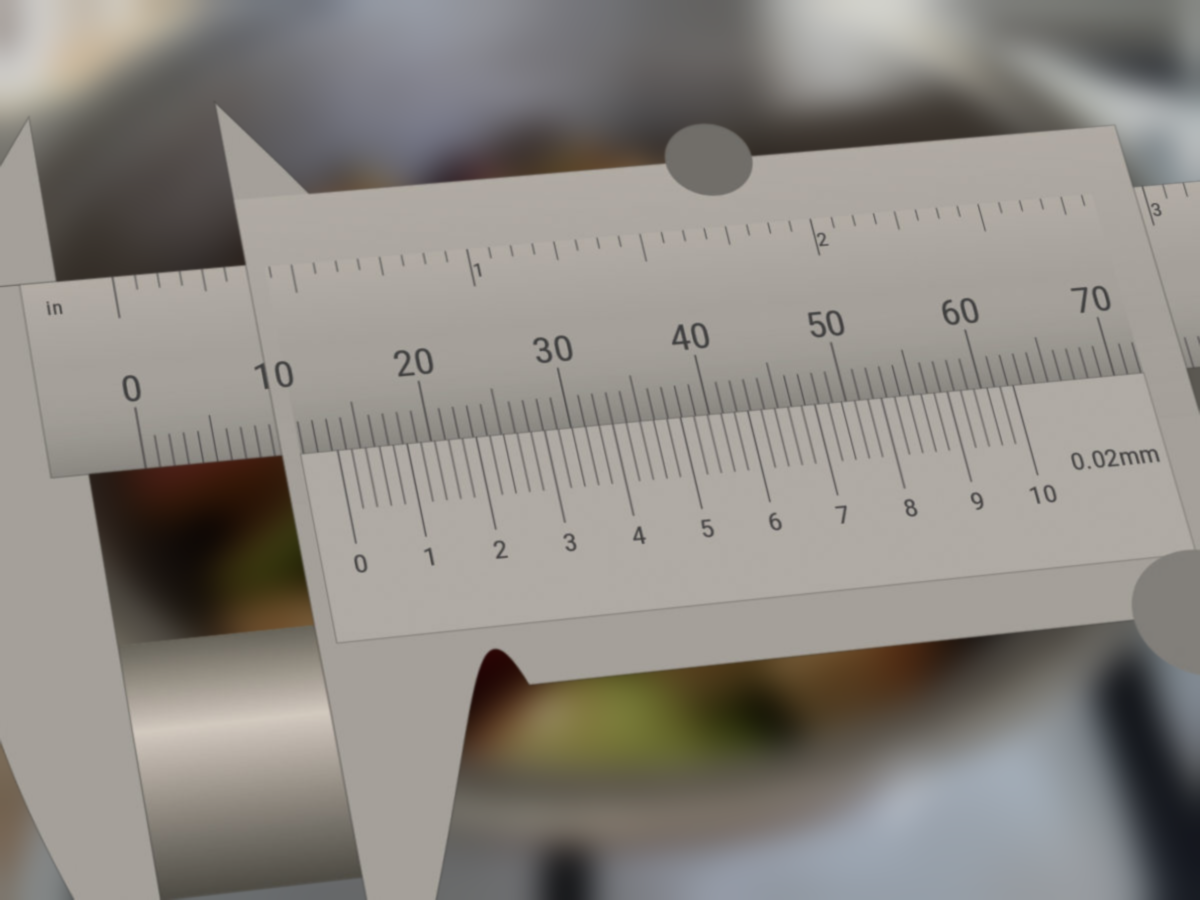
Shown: mm 13.4
